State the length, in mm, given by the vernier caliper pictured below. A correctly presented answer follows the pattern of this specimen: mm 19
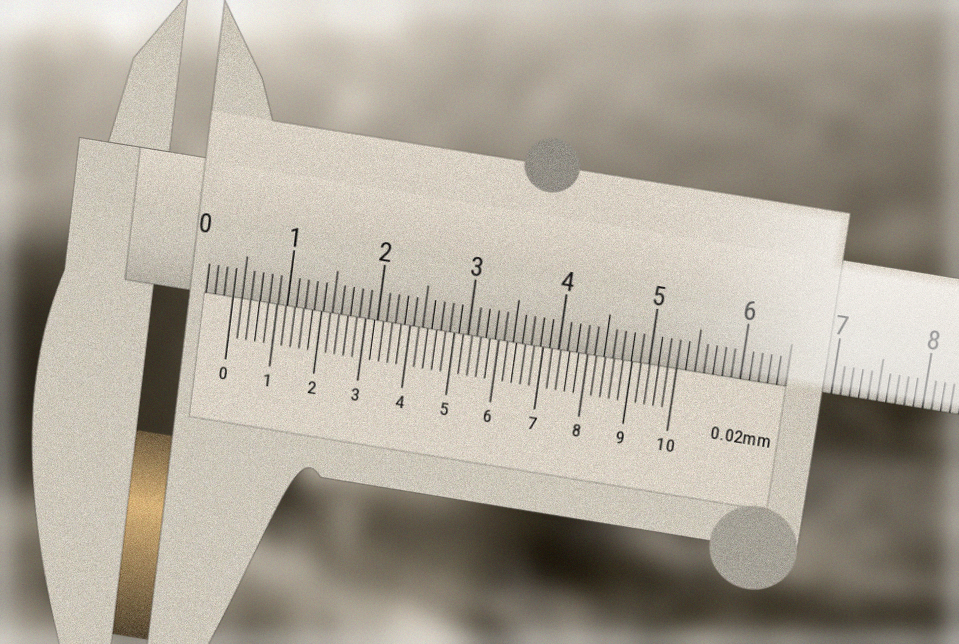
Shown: mm 4.0
